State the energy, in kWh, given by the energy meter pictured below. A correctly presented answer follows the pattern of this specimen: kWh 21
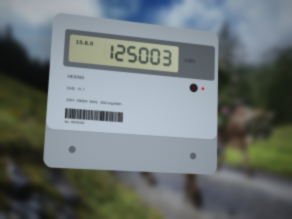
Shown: kWh 125003
